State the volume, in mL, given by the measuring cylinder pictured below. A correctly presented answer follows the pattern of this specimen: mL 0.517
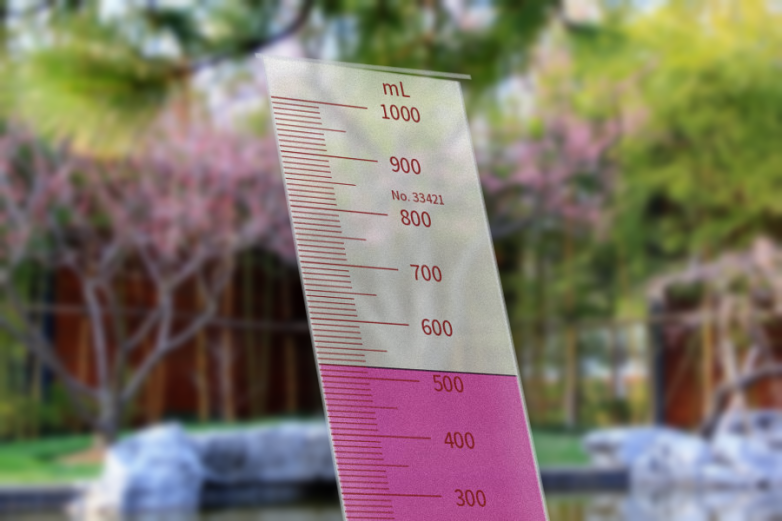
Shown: mL 520
